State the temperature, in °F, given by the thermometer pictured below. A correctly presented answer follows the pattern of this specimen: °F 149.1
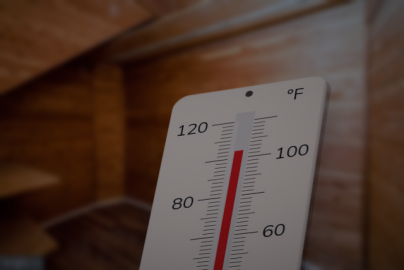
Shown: °F 104
